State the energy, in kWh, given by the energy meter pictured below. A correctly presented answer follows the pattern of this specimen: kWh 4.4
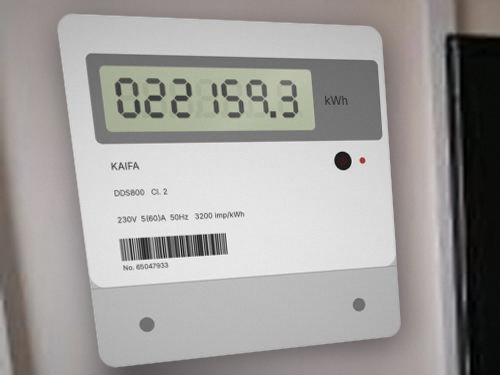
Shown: kWh 22159.3
